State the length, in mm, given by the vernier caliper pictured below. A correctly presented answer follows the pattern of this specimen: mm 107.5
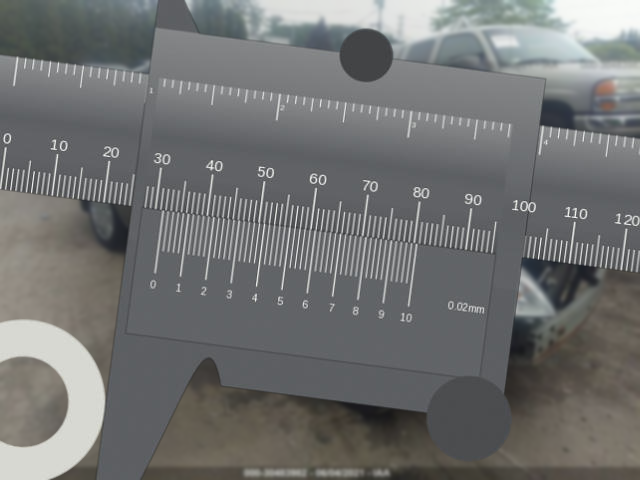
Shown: mm 31.5
